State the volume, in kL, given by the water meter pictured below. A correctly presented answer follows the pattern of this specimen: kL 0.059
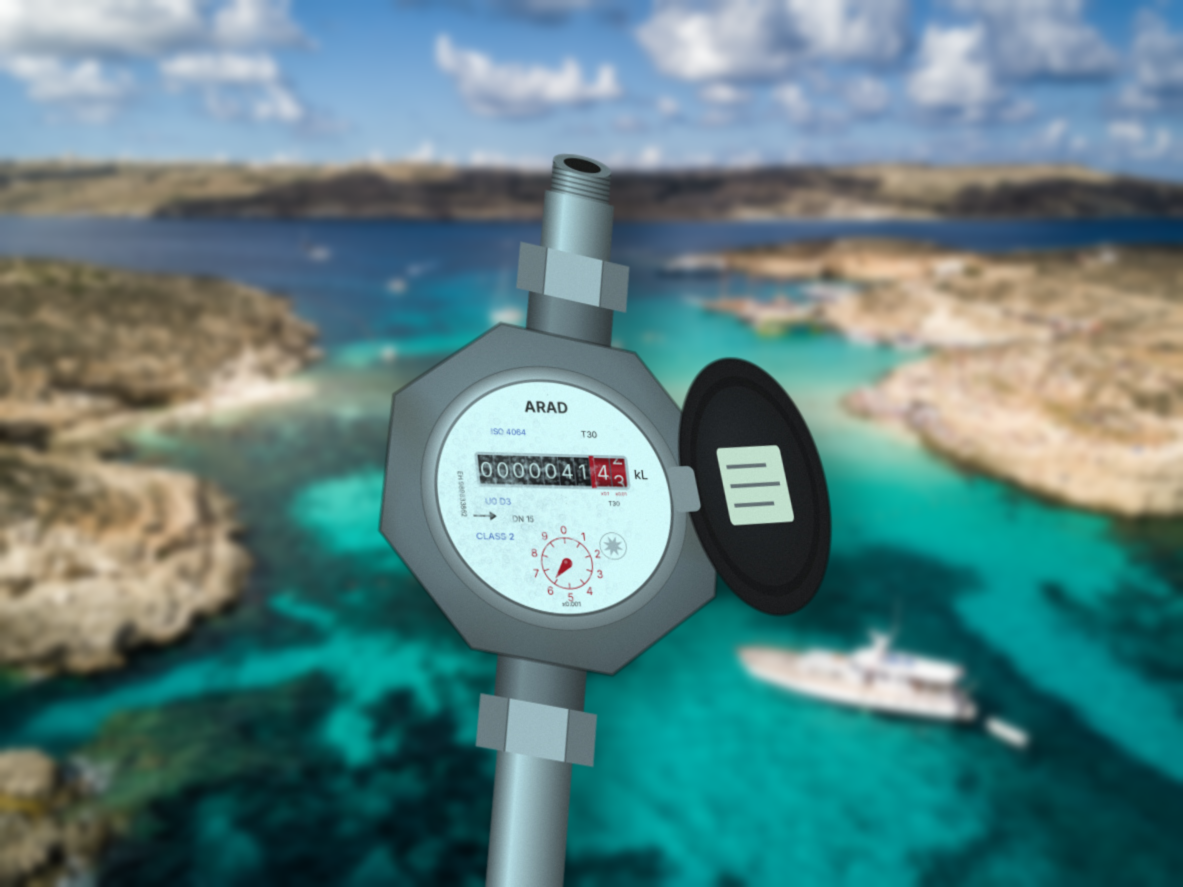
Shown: kL 41.426
